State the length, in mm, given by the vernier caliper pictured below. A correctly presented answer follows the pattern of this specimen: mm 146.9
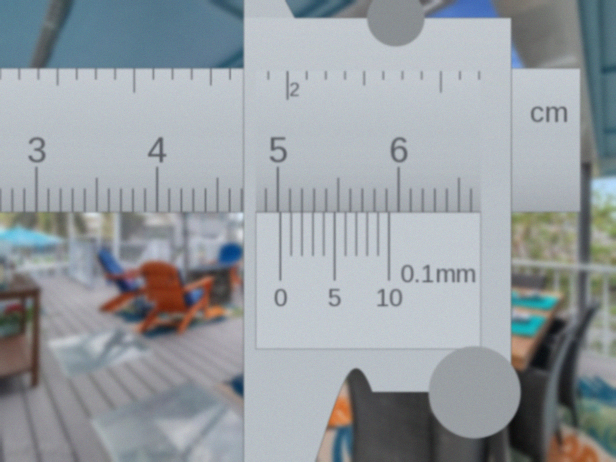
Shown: mm 50.2
